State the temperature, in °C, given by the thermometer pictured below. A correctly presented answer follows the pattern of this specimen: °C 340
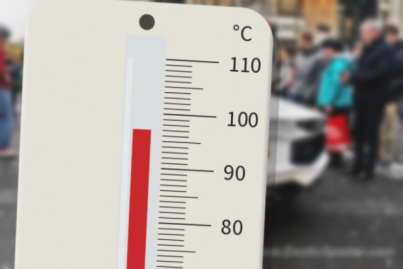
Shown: °C 97
